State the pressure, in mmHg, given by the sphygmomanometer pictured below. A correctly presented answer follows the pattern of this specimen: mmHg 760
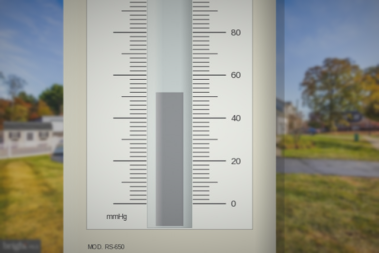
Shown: mmHg 52
